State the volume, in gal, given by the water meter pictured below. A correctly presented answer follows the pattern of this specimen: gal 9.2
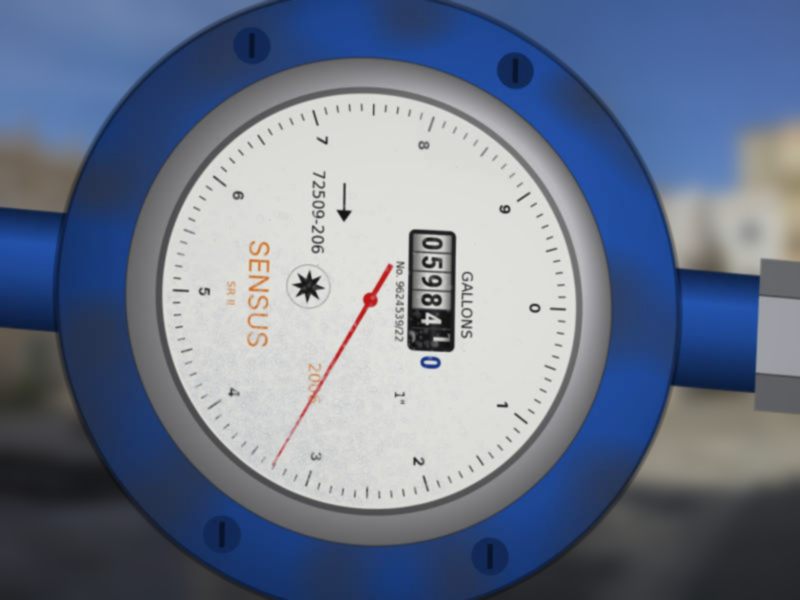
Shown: gal 598413.3
